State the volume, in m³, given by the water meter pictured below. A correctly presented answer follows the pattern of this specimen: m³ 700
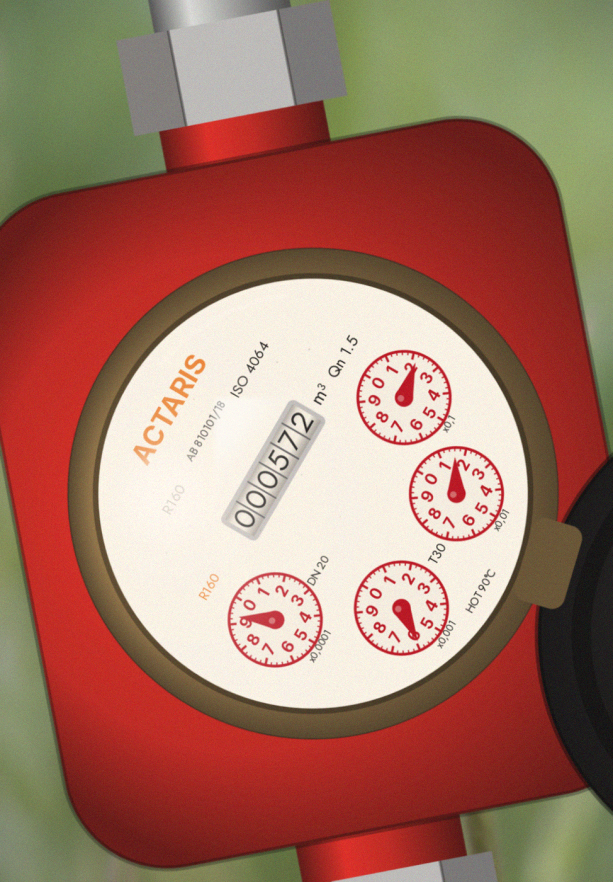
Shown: m³ 572.2159
